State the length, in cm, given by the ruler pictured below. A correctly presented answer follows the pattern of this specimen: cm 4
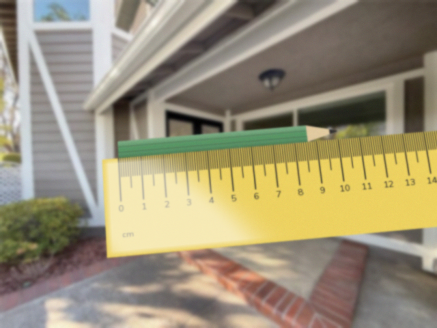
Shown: cm 10
